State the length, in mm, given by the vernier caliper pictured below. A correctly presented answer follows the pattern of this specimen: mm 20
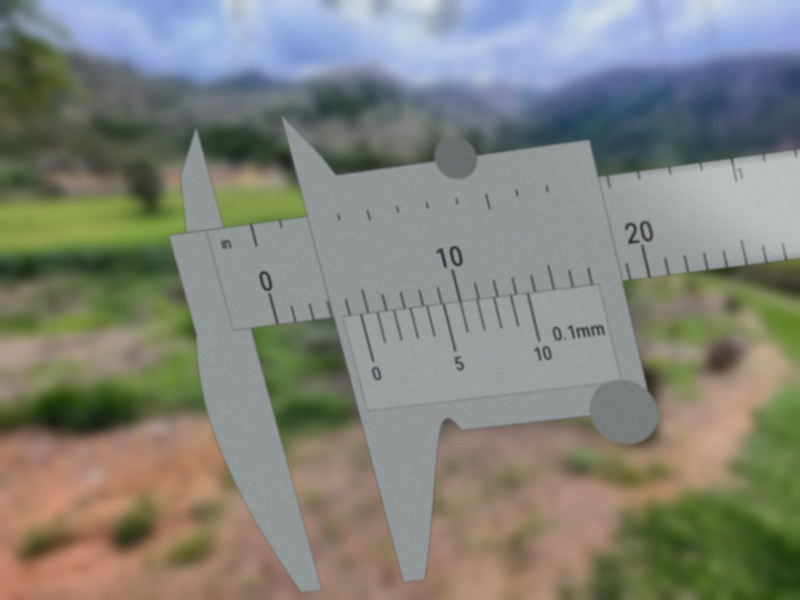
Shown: mm 4.6
